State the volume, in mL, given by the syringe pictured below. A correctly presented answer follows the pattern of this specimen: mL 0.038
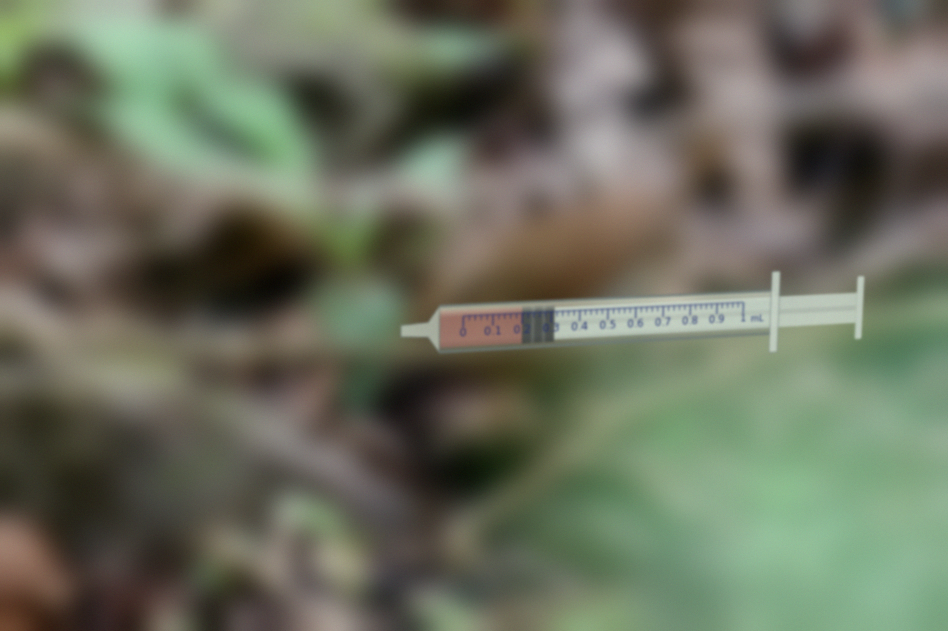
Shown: mL 0.2
